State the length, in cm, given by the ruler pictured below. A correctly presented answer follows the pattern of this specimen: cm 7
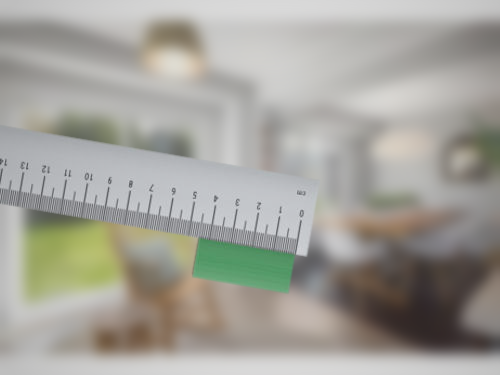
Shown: cm 4.5
